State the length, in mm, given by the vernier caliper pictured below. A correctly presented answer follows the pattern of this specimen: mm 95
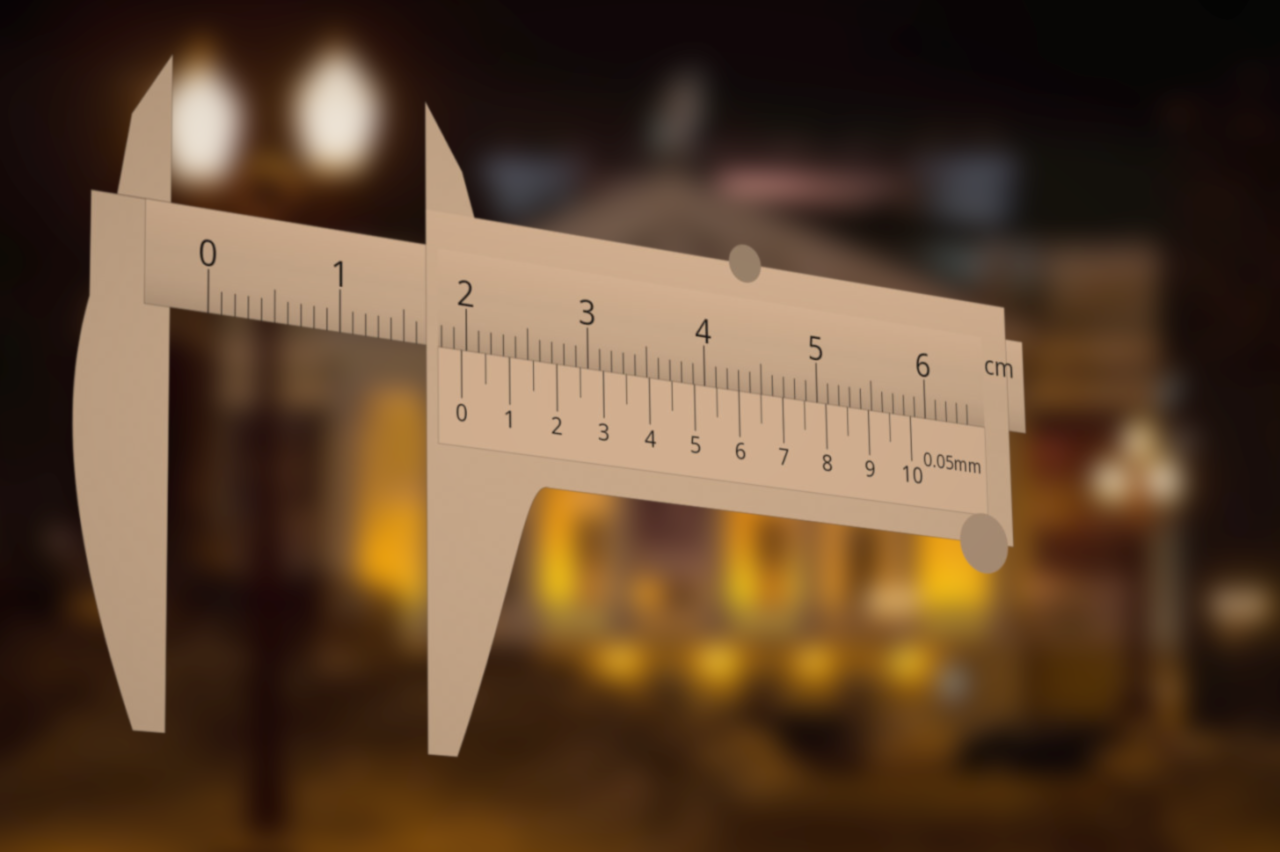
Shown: mm 19.6
